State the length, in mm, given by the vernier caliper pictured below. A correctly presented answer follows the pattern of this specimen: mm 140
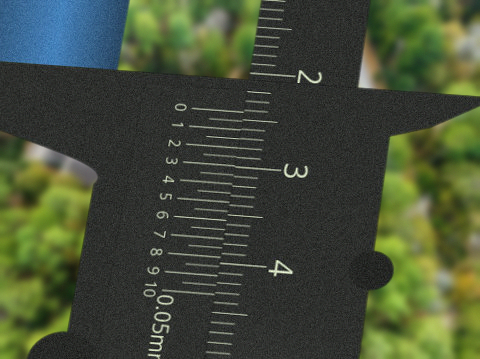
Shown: mm 24.2
